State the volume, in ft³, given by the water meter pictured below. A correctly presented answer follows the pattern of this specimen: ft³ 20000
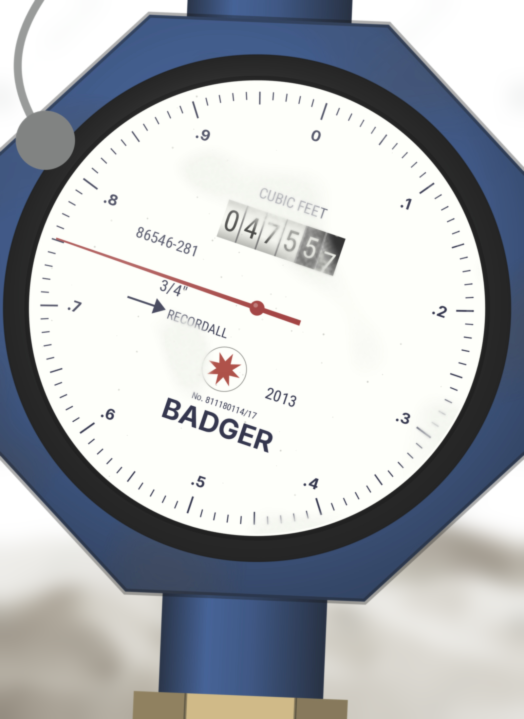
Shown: ft³ 47556.75
